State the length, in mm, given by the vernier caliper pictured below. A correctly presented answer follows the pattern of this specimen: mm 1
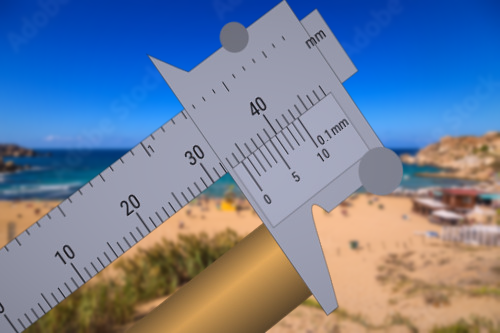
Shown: mm 34.4
